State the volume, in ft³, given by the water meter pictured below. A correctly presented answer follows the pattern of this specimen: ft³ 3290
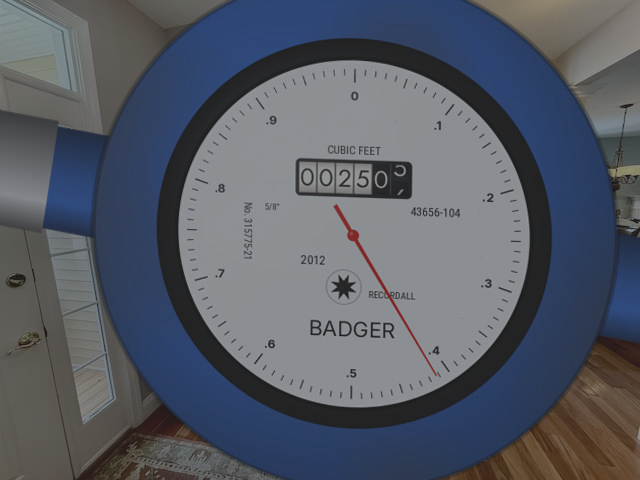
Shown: ft³ 2505.41
